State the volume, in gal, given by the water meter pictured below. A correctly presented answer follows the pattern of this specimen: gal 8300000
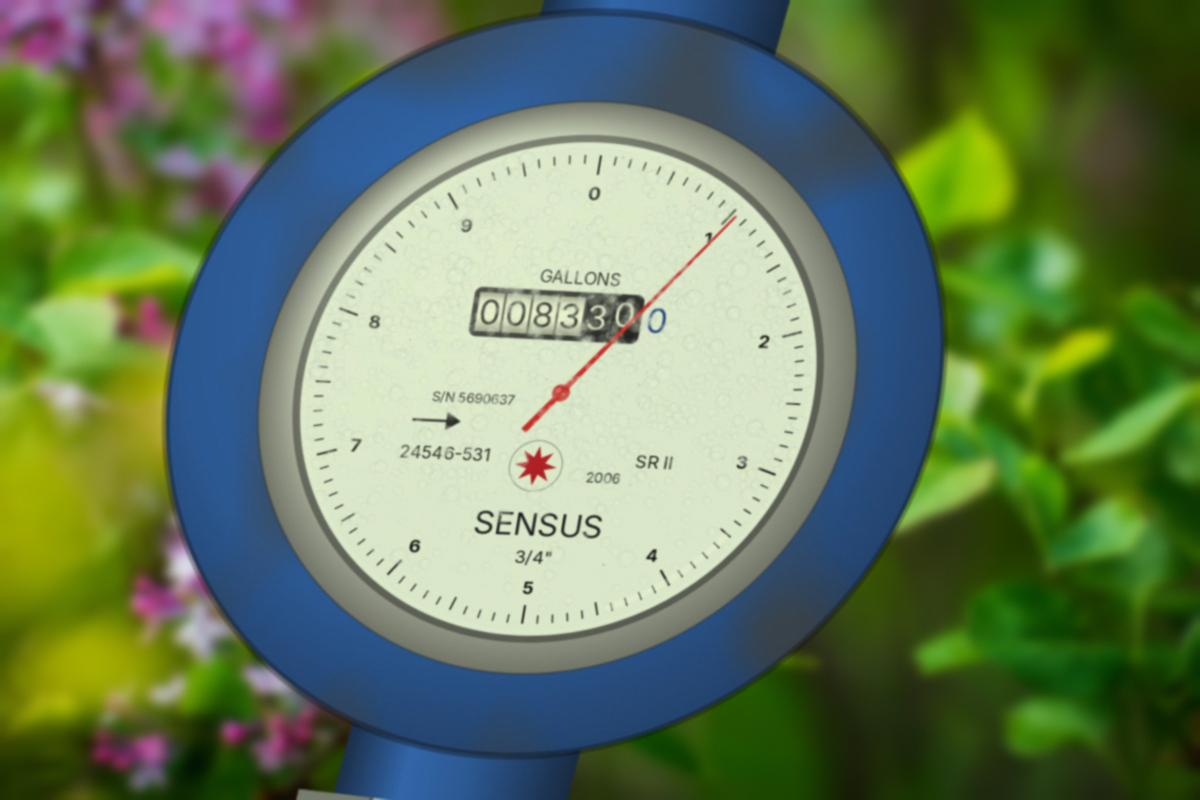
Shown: gal 83301.0
